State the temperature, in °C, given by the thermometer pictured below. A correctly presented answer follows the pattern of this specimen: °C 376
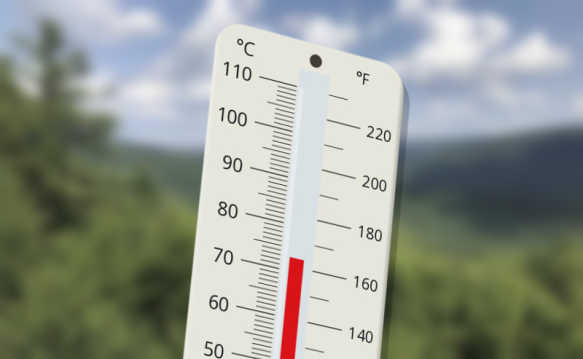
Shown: °C 73
